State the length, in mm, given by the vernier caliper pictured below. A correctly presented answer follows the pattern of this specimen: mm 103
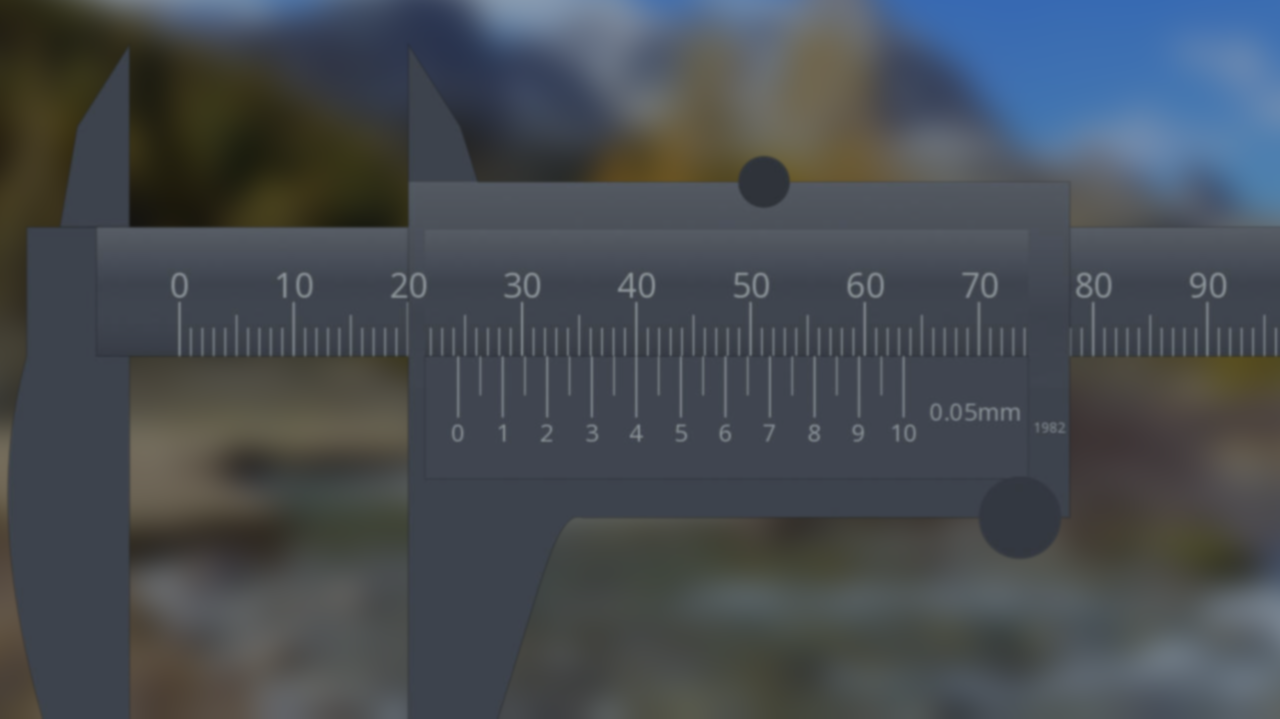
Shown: mm 24.4
